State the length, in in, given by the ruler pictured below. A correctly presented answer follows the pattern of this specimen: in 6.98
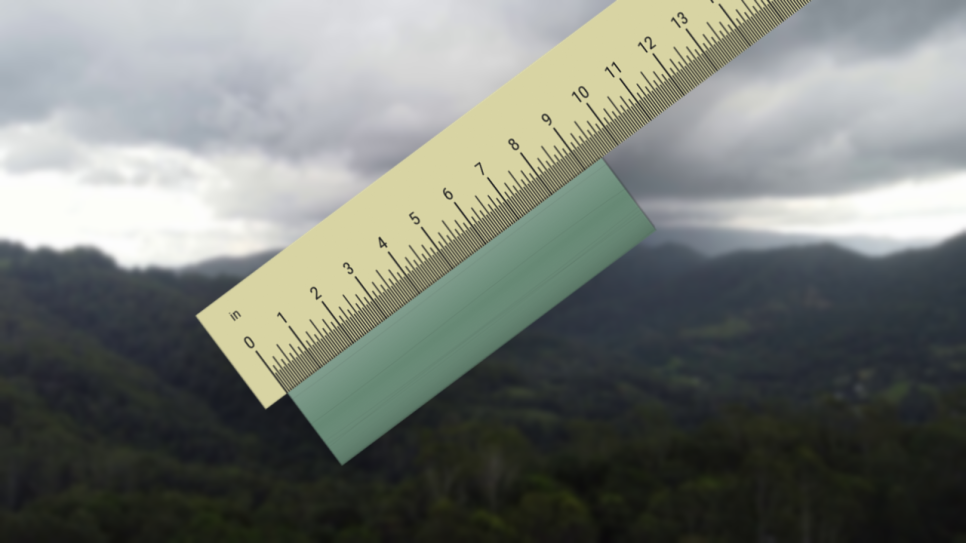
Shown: in 9.5
